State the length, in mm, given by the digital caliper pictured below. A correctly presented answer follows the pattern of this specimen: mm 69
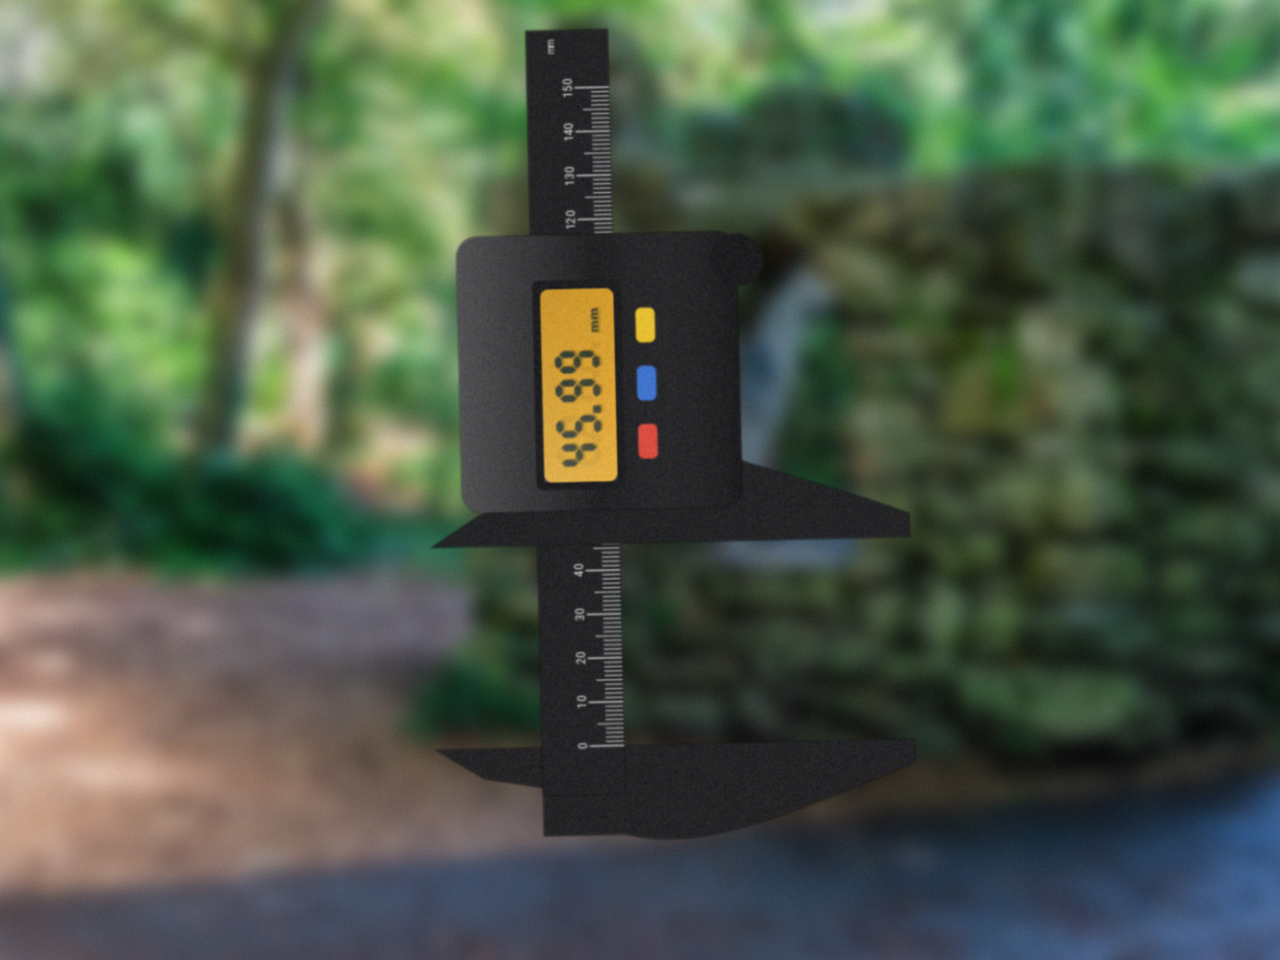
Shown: mm 45.99
